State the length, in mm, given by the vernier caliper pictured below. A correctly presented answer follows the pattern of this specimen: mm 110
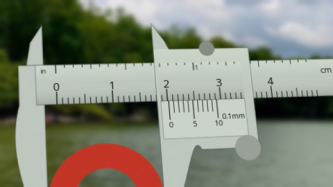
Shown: mm 20.2
